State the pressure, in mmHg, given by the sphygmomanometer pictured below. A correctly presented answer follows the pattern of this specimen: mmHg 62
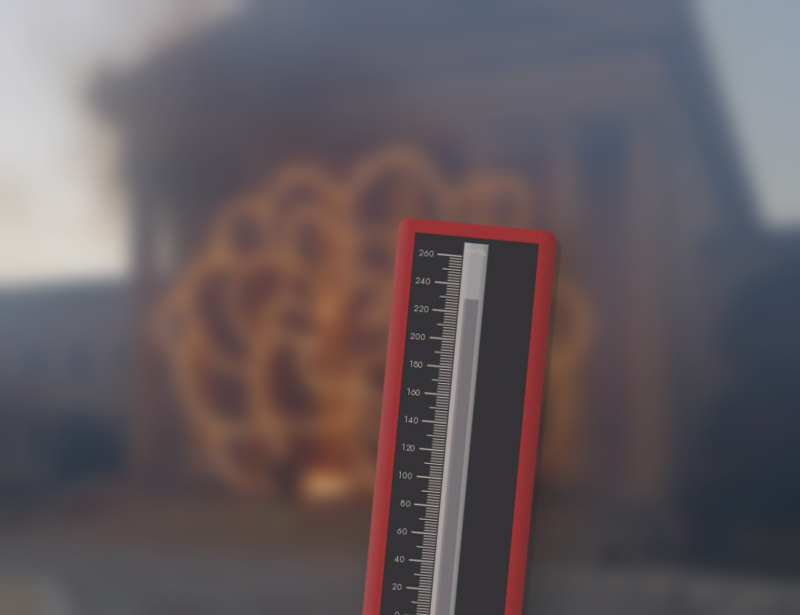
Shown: mmHg 230
